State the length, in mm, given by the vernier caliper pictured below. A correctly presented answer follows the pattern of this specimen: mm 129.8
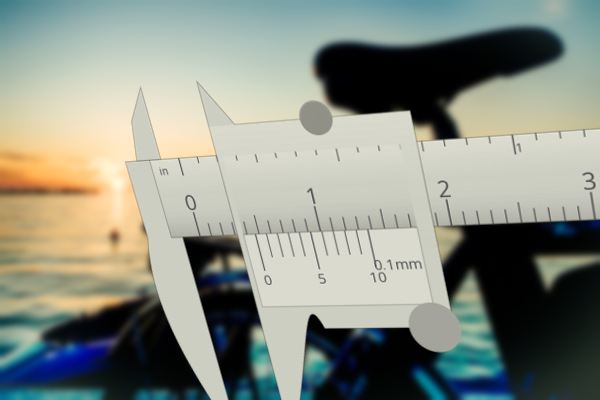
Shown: mm 4.7
